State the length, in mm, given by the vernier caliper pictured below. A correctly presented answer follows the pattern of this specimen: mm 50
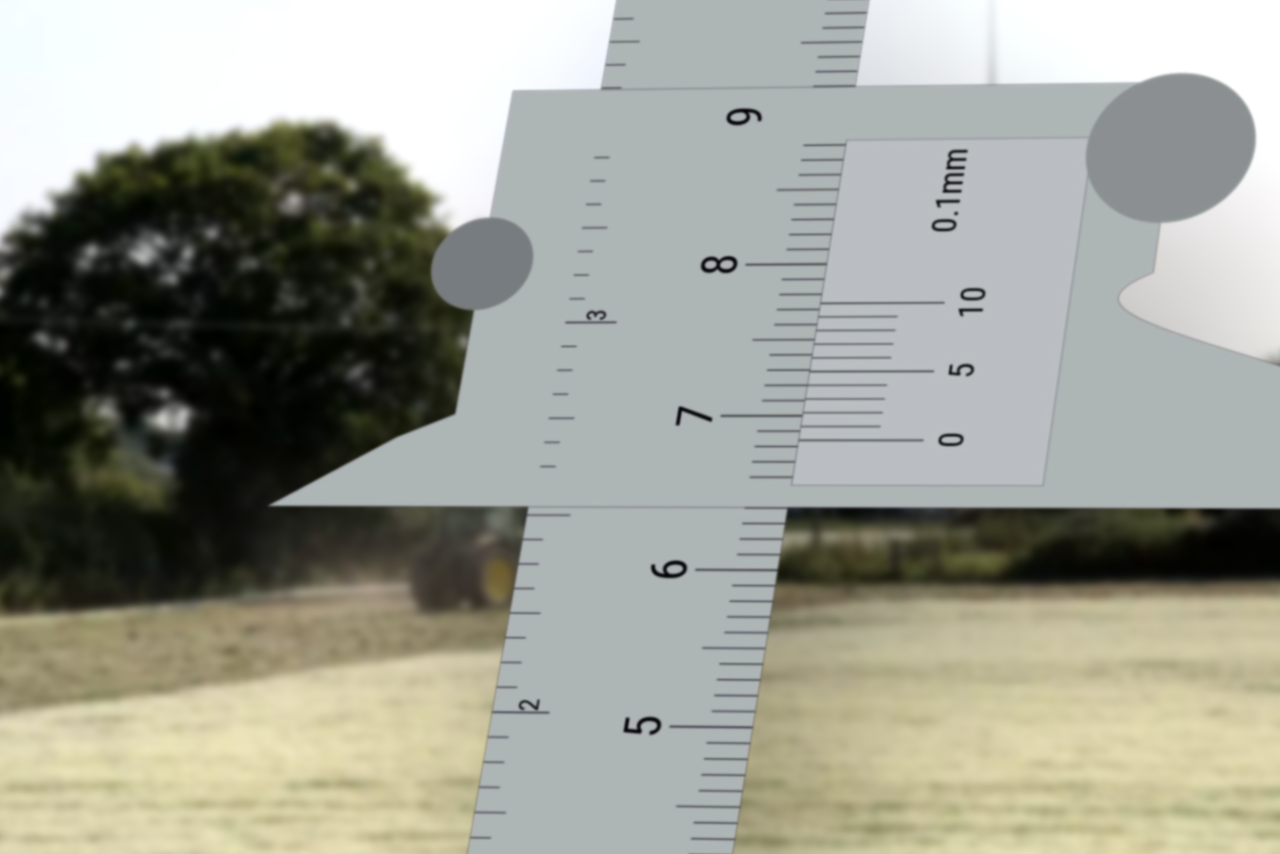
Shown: mm 68.4
